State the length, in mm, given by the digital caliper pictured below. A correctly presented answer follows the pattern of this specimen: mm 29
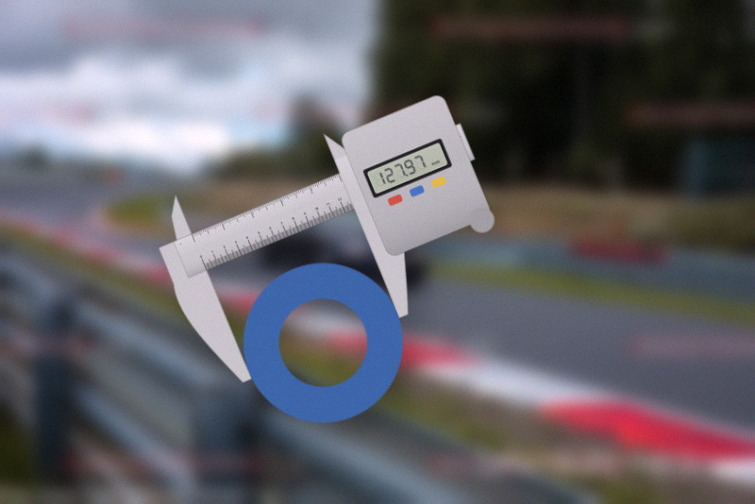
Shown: mm 127.97
